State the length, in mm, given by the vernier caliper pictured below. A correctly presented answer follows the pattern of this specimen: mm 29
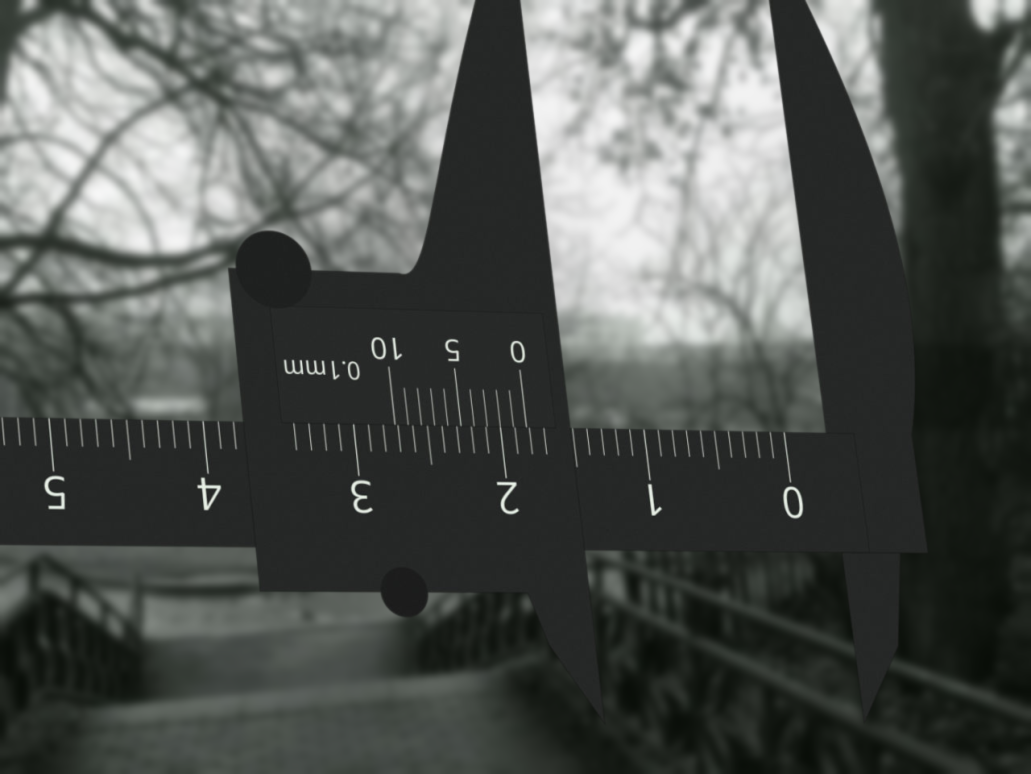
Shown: mm 18.2
